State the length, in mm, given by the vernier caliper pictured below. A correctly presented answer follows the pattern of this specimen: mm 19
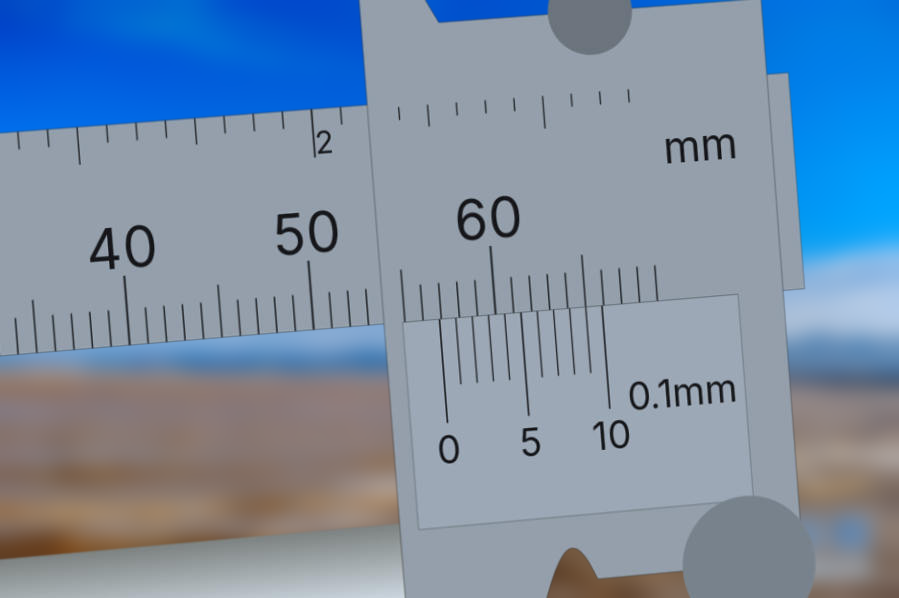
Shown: mm 56.9
